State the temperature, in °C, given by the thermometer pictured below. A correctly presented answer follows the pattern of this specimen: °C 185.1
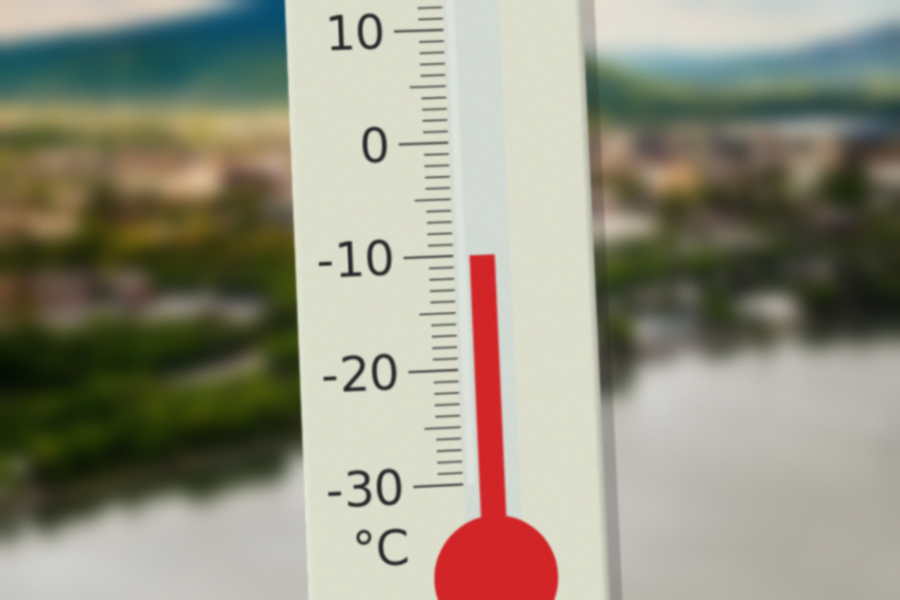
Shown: °C -10
